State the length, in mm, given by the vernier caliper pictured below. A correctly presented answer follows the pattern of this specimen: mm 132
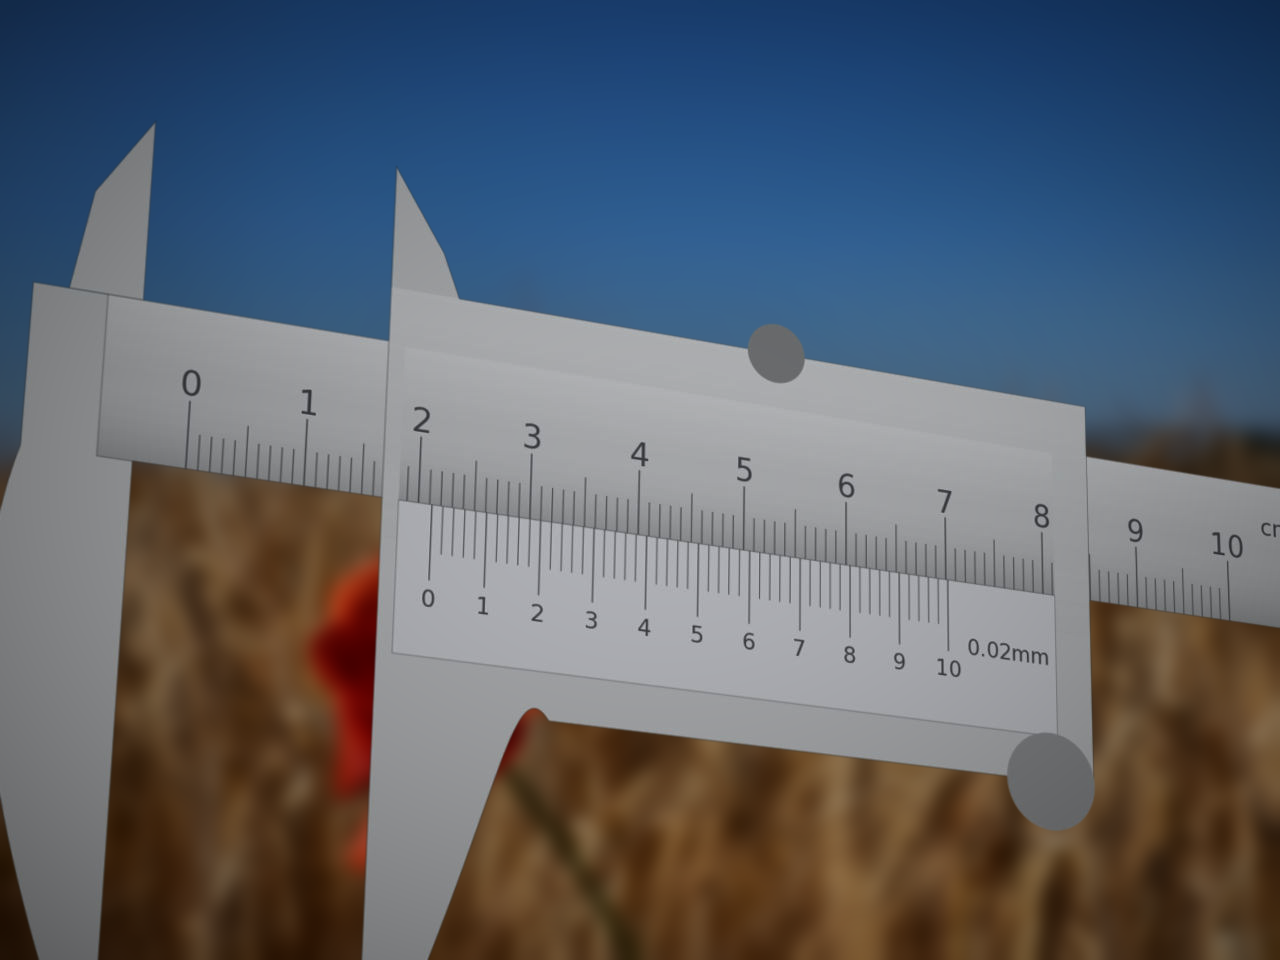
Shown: mm 21.2
